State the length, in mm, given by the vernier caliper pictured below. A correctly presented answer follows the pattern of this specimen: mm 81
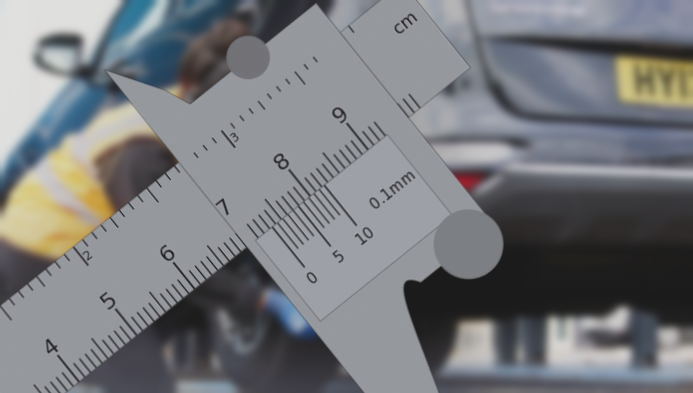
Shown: mm 73.4
